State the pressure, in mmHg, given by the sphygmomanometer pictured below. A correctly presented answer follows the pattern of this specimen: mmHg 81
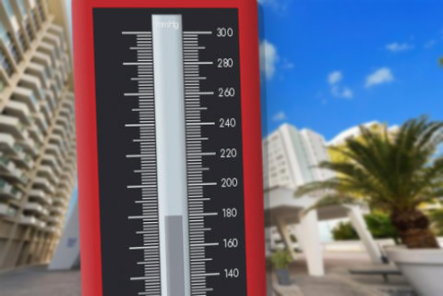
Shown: mmHg 180
